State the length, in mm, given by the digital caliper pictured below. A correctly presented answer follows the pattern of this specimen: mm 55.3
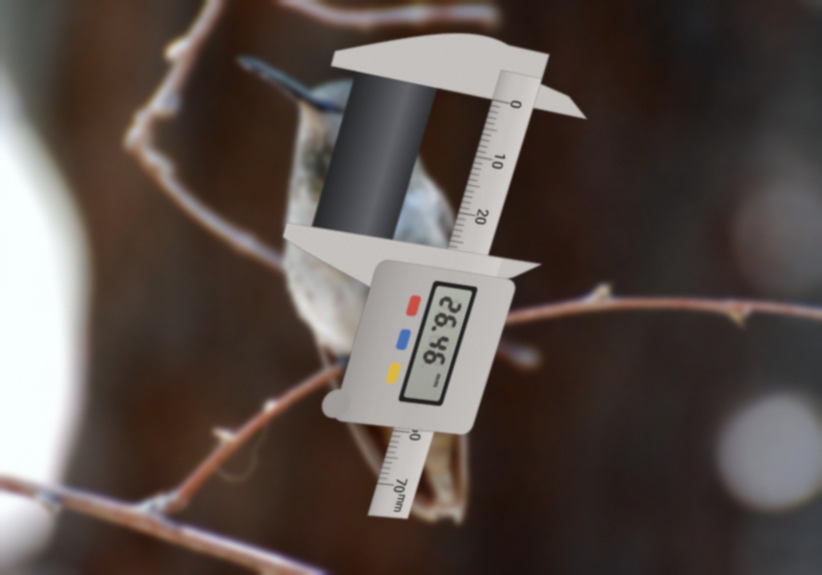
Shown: mm 26.46
